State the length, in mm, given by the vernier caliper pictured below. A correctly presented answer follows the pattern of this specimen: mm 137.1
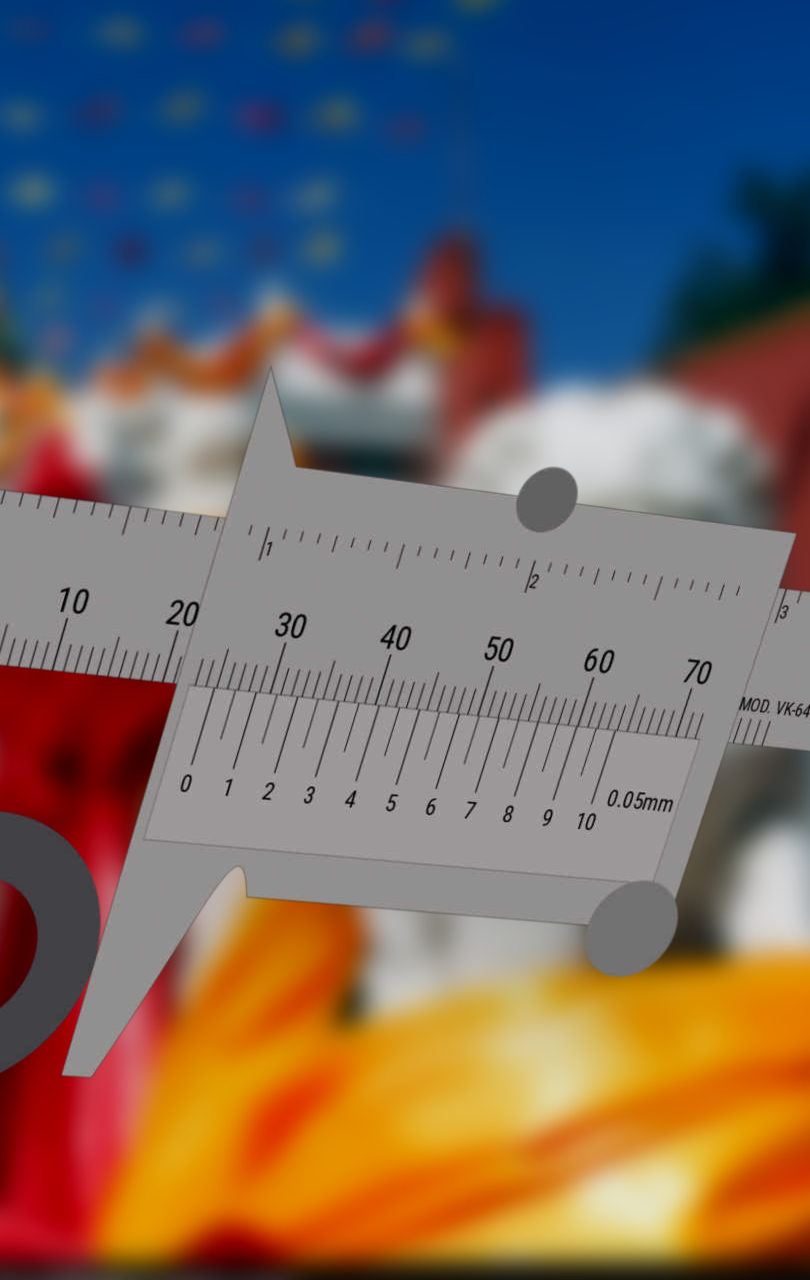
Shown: mm 24.8
